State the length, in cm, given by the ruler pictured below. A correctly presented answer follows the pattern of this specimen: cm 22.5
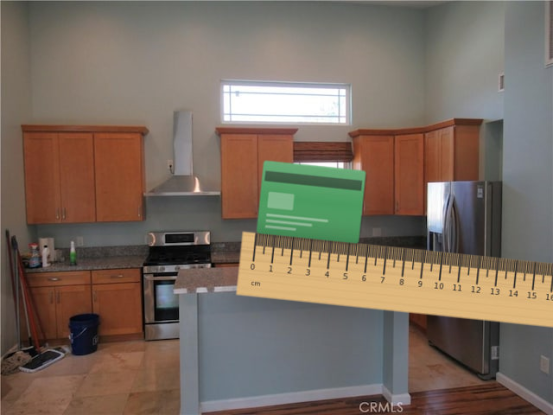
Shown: cm 5.5
